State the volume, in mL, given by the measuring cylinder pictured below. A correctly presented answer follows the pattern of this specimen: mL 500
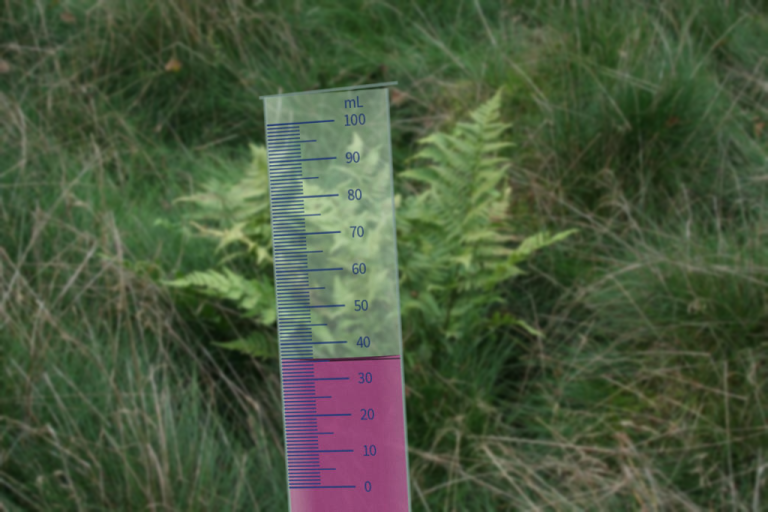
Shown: mL 35
